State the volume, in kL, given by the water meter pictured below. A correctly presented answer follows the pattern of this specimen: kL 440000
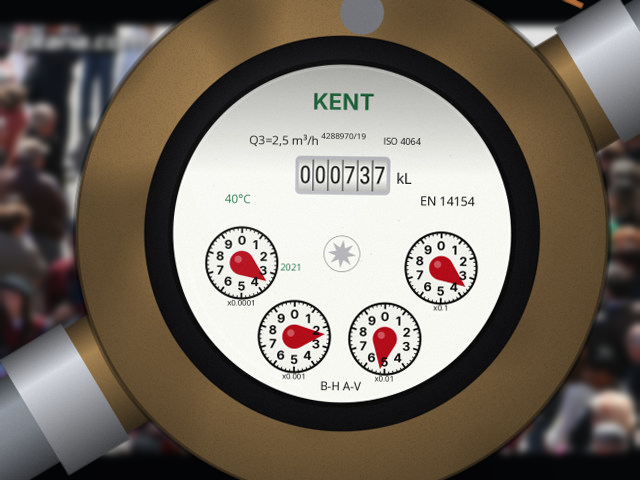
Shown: kL 737.3523
